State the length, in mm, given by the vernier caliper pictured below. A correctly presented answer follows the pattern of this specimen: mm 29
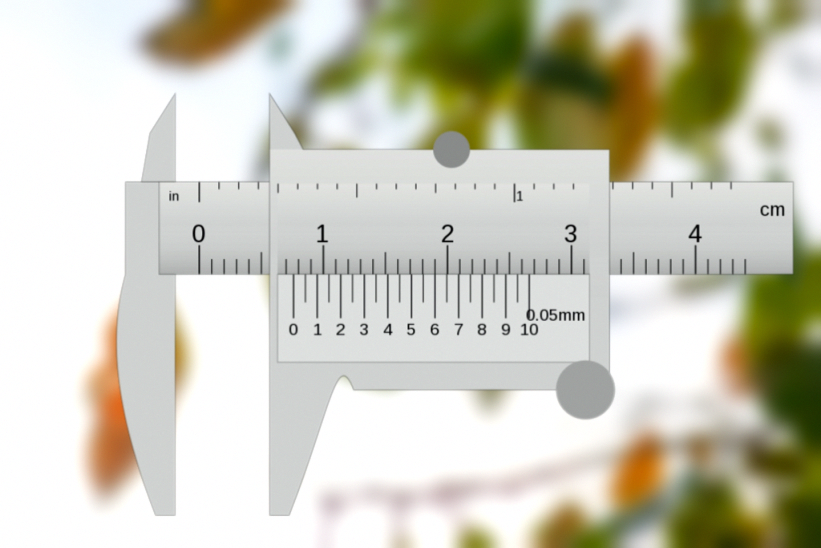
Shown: mm 7.6
